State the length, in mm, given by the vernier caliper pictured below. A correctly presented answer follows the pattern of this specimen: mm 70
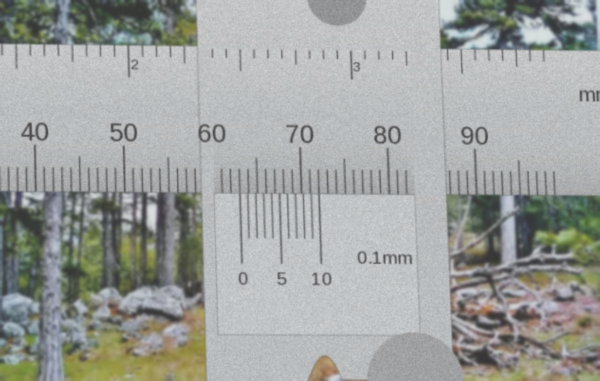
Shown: mm 63.0
